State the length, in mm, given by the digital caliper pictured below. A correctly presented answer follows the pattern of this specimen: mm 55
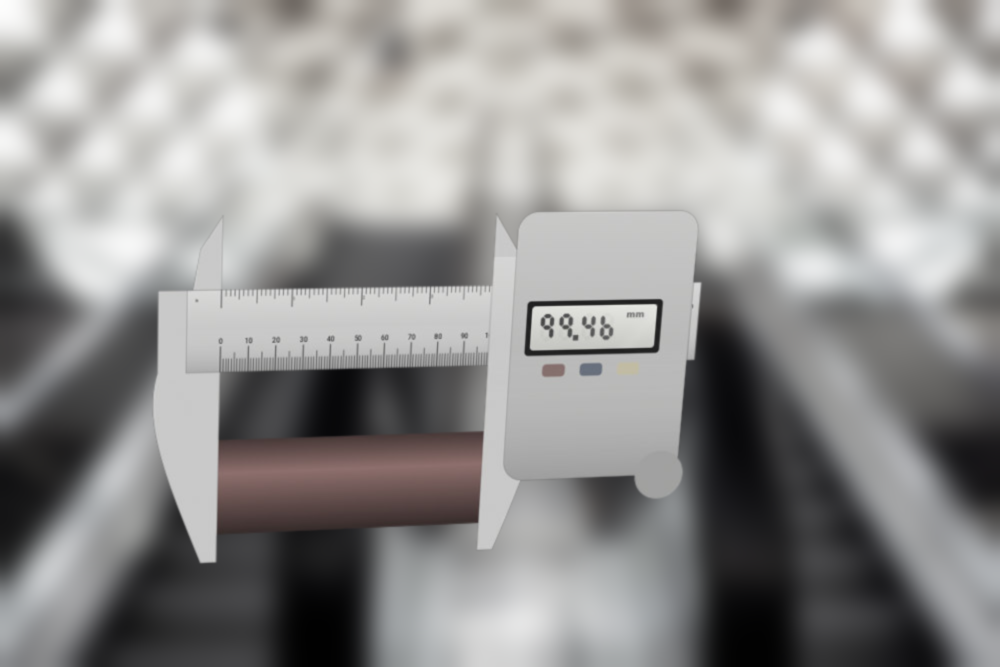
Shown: mm 99.46
